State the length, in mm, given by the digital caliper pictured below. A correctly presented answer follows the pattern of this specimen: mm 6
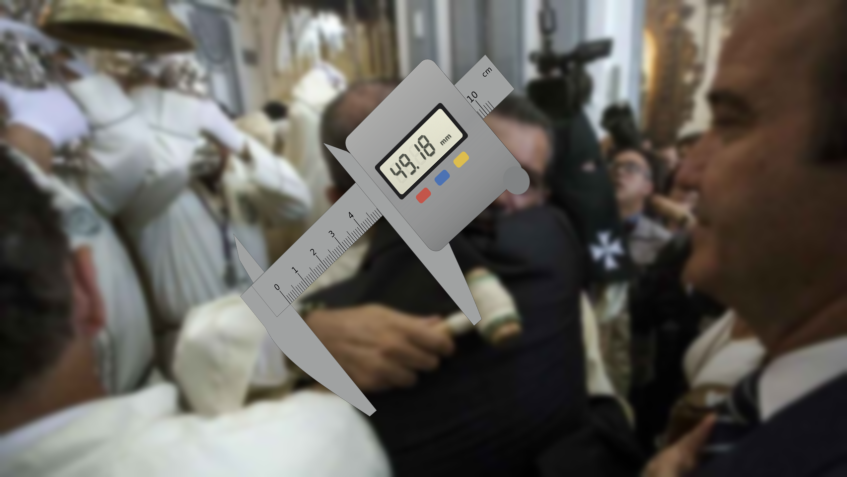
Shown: mm 49.18
